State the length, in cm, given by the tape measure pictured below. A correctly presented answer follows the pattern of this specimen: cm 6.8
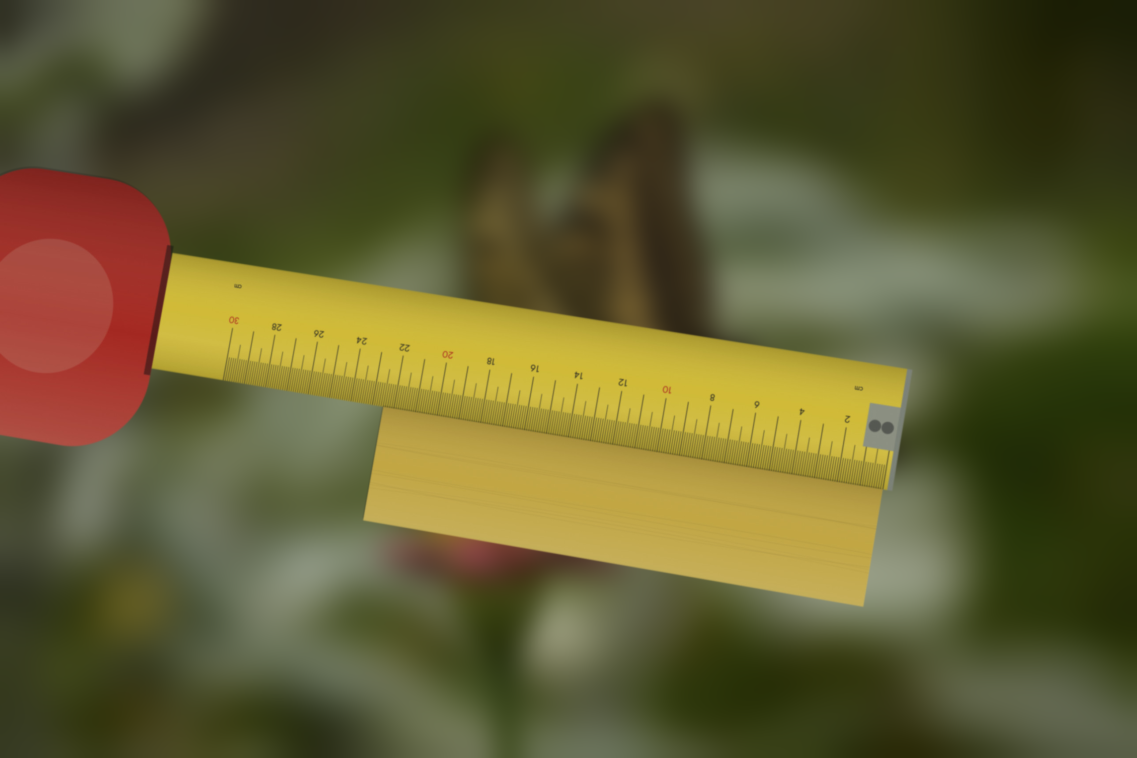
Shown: cm 22.5
